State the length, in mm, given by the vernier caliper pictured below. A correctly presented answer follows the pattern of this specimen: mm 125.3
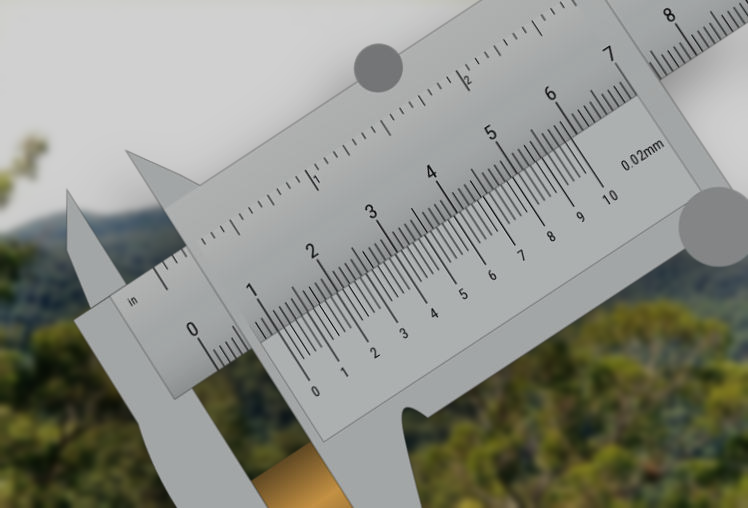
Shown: mm 10.0
